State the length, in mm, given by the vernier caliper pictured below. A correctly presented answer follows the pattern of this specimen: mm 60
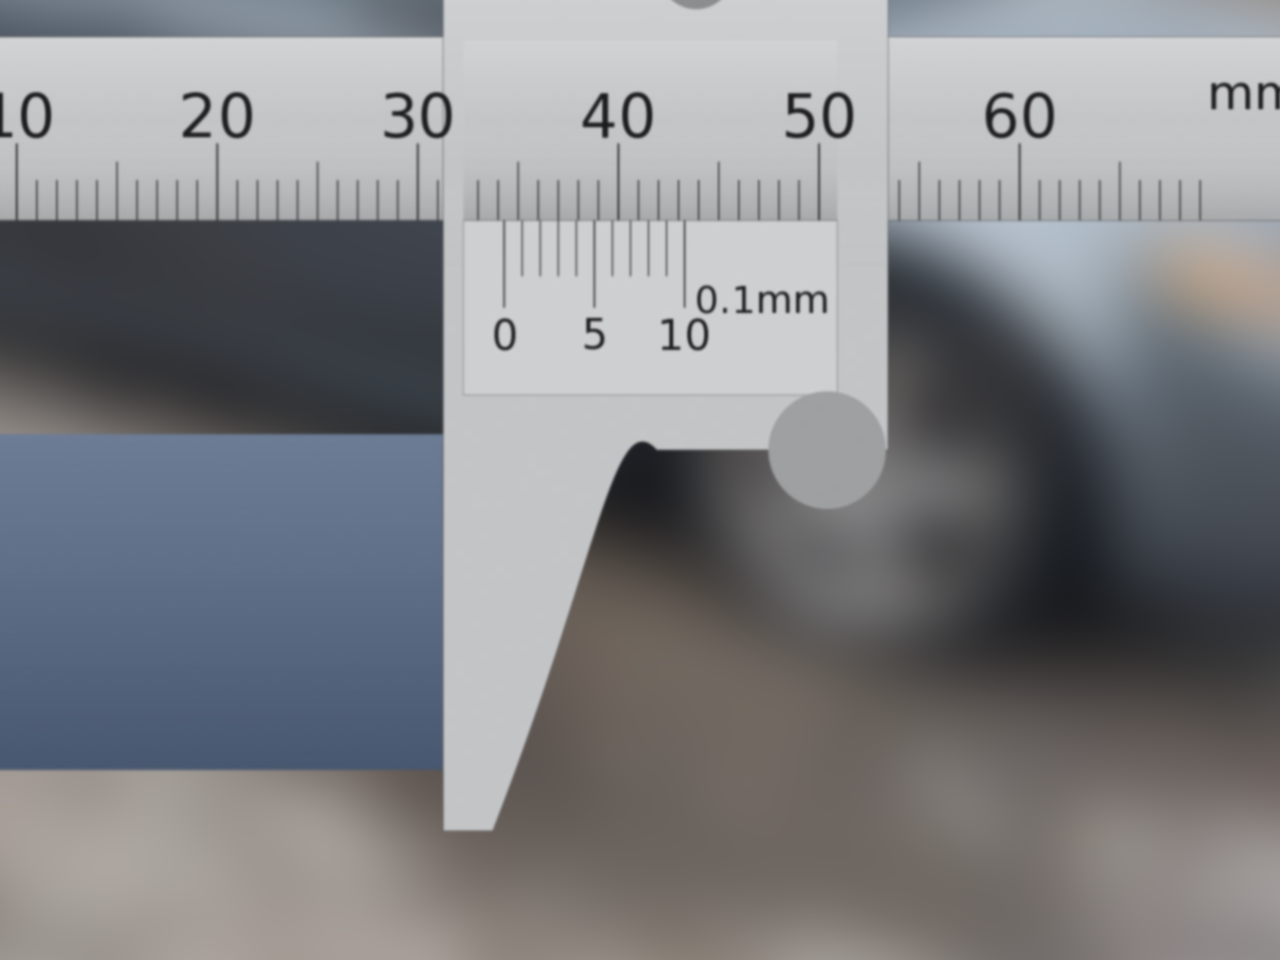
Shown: mm 34.3
